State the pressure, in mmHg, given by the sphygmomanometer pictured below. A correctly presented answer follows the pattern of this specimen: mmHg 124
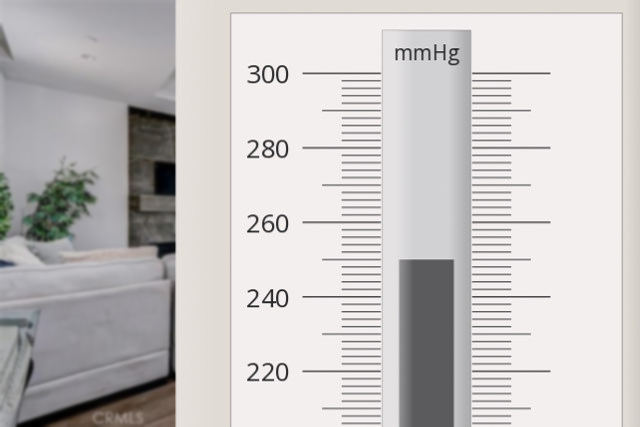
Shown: mmHg 250
